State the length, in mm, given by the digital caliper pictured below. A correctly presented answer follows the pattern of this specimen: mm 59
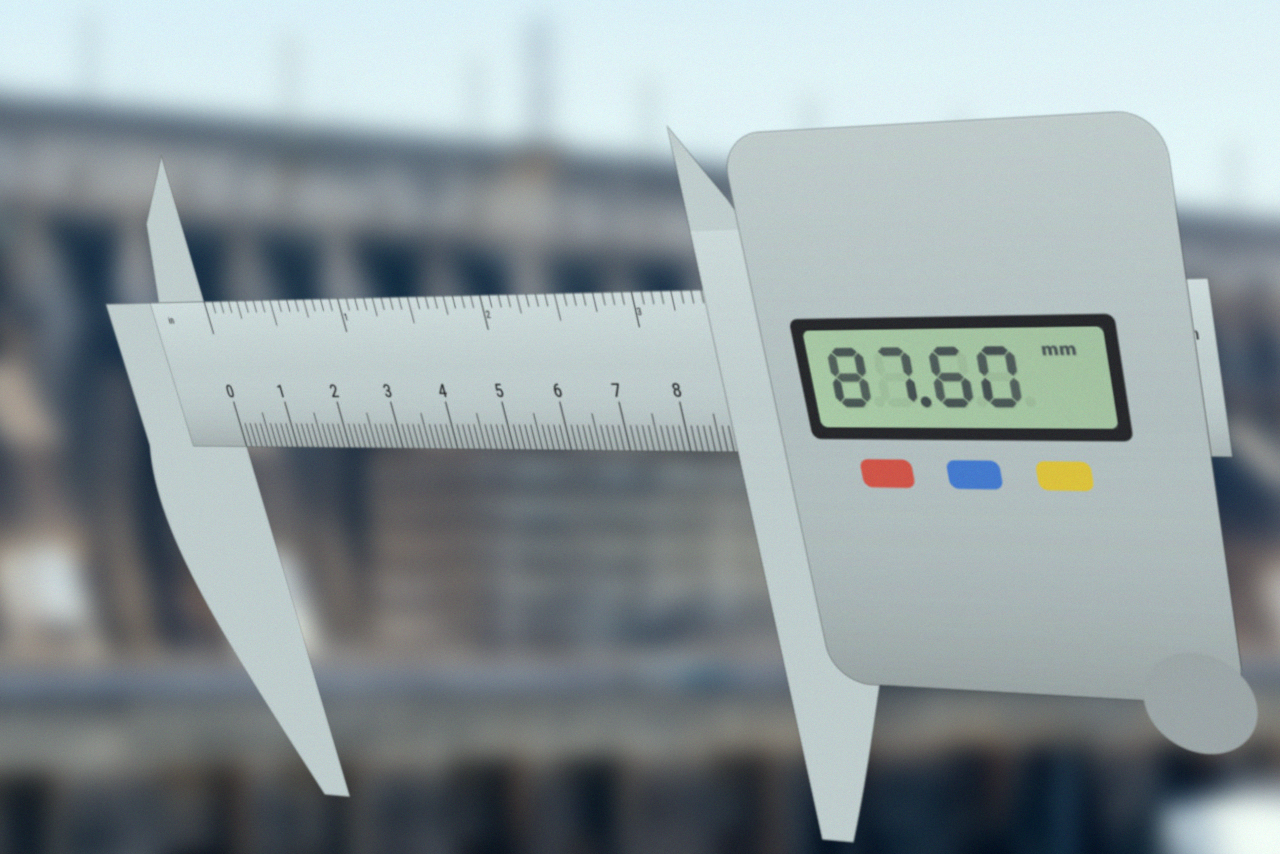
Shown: mm 87.60
